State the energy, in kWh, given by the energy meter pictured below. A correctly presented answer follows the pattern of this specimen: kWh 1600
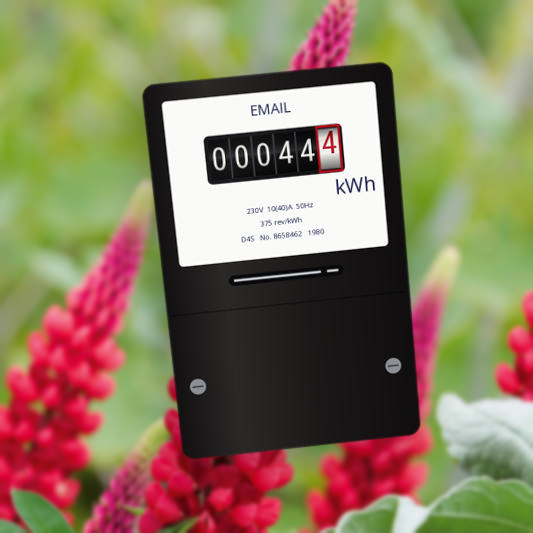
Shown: kWh 44.4
